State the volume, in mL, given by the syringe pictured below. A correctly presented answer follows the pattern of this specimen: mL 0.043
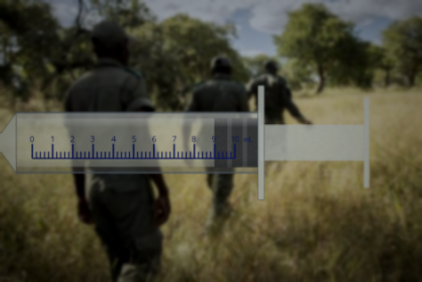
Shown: mL 9
